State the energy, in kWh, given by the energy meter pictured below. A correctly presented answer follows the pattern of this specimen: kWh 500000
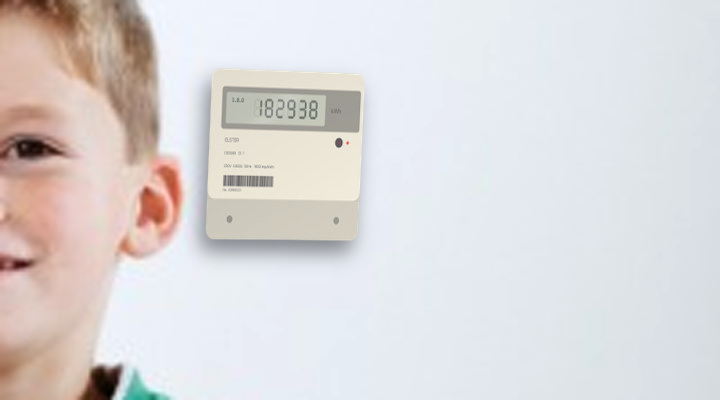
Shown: kWh 182938
